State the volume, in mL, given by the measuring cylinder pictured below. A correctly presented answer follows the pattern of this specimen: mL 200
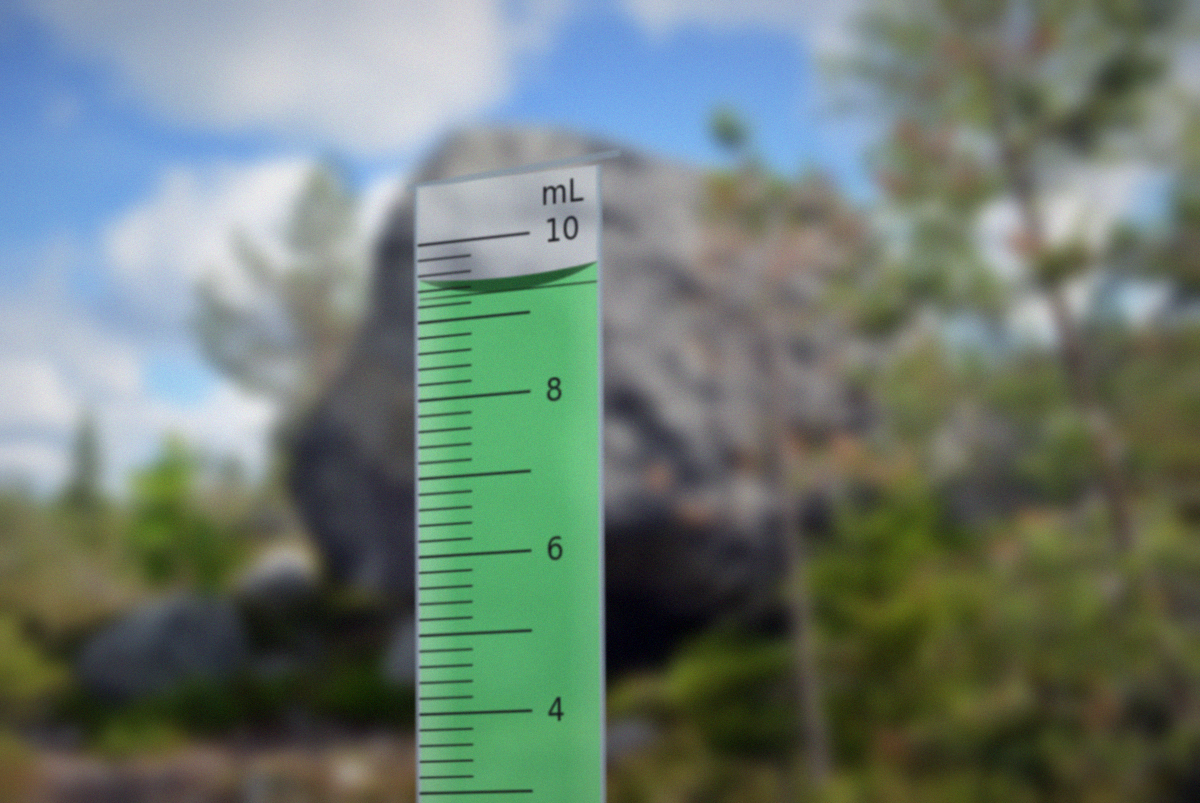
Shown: mL 9.3
